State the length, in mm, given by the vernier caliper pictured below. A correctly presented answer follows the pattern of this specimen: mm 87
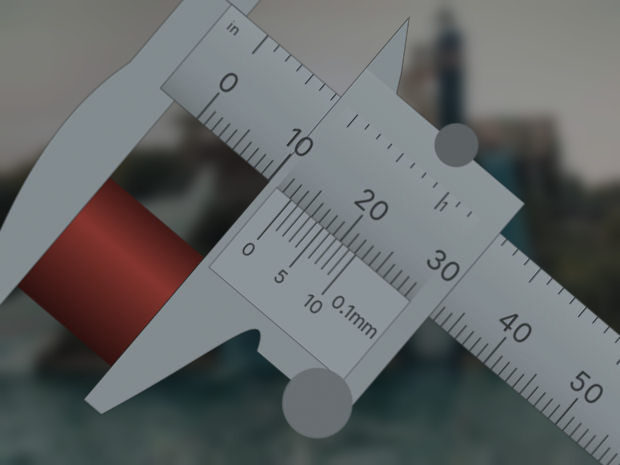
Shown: mm 13.2
